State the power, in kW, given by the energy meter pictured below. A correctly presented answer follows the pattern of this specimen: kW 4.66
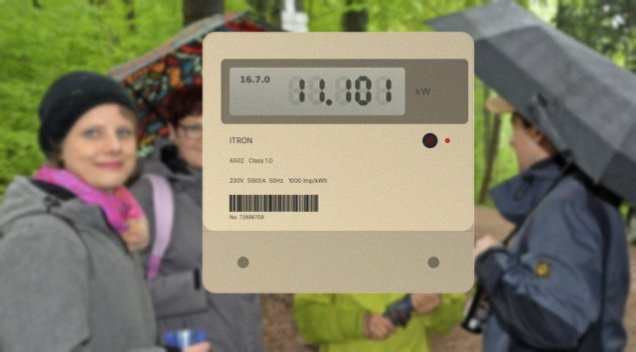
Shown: kW 11.101
